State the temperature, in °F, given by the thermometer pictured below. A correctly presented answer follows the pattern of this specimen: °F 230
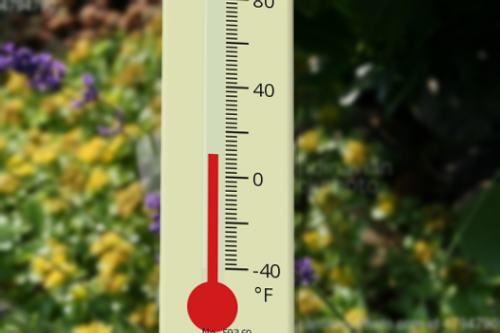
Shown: °F 10
